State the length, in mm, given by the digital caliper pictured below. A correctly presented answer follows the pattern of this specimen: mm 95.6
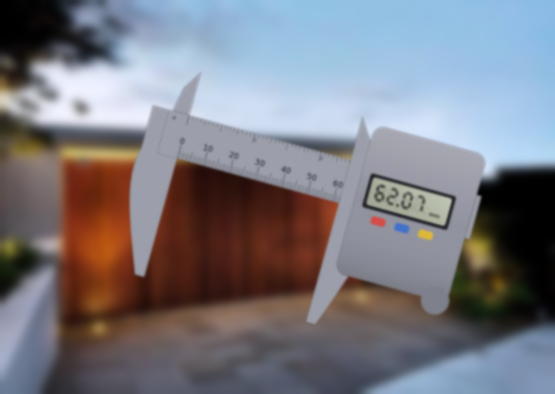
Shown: mm 62.07
